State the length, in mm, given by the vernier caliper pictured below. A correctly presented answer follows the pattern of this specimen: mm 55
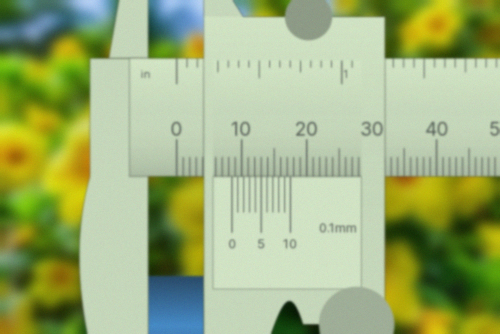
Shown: mm 8.5
